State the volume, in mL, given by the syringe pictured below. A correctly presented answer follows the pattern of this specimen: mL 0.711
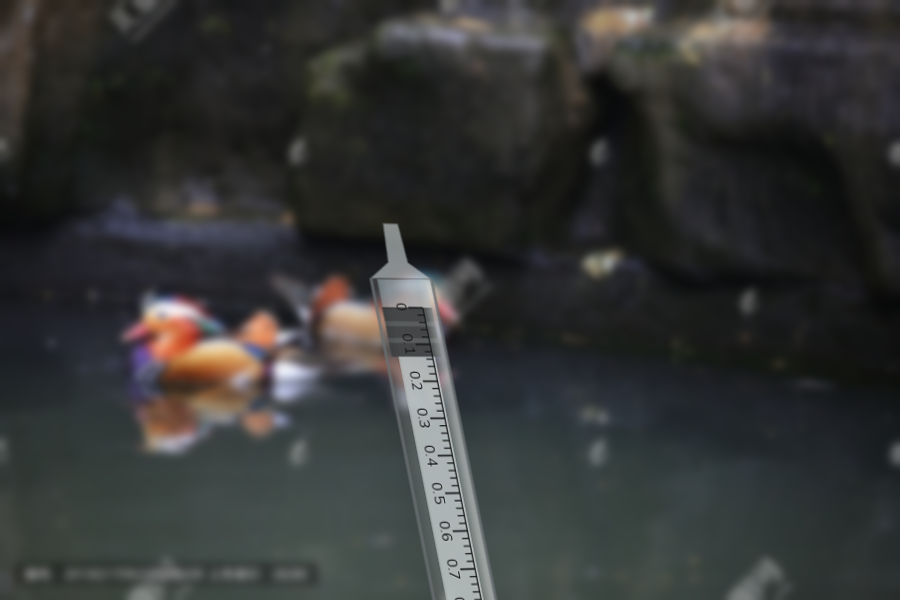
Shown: mL 0
